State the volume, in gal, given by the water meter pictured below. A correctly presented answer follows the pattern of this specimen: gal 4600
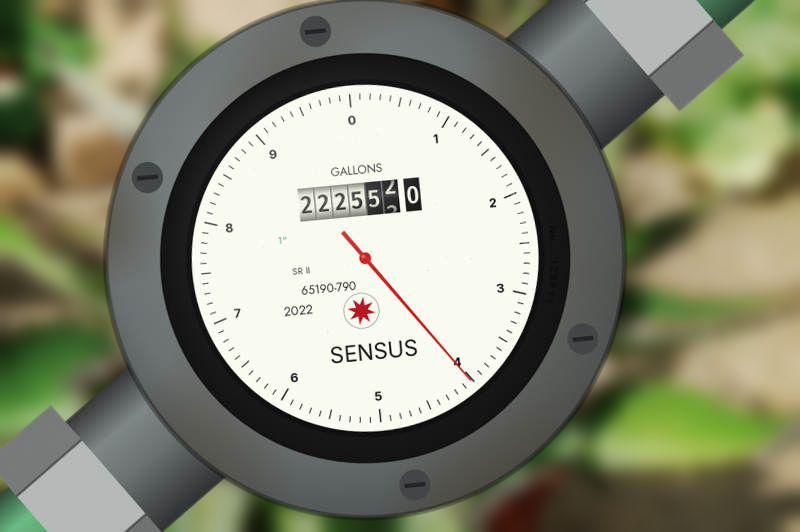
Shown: gal 2225524.0
